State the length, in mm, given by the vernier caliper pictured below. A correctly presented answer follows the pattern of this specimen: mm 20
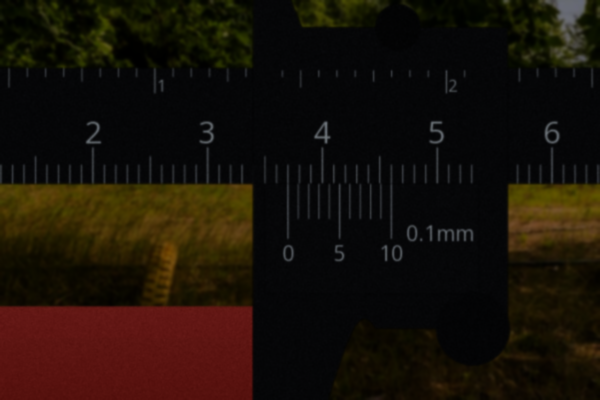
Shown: mm 37.0
